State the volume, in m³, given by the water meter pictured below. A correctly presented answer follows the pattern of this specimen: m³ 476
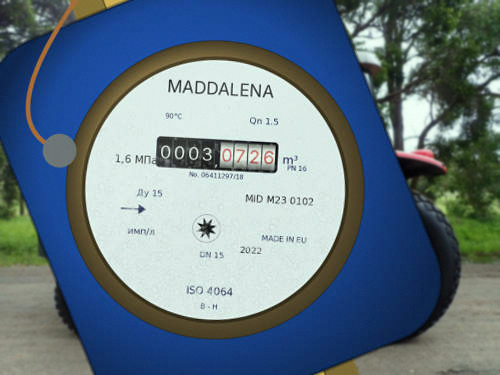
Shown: m³ 3.0726
